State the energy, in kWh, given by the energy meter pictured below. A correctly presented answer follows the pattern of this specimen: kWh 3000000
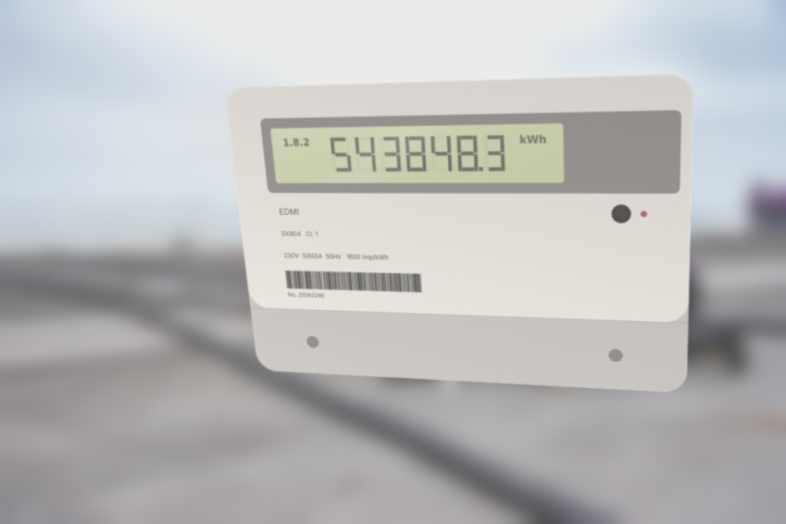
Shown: kWh 543848.3
